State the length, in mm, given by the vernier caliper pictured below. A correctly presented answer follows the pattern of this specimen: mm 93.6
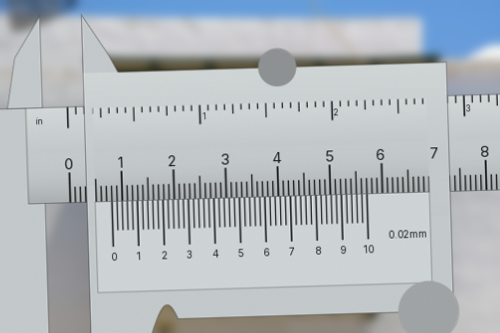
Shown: mm 8.0
